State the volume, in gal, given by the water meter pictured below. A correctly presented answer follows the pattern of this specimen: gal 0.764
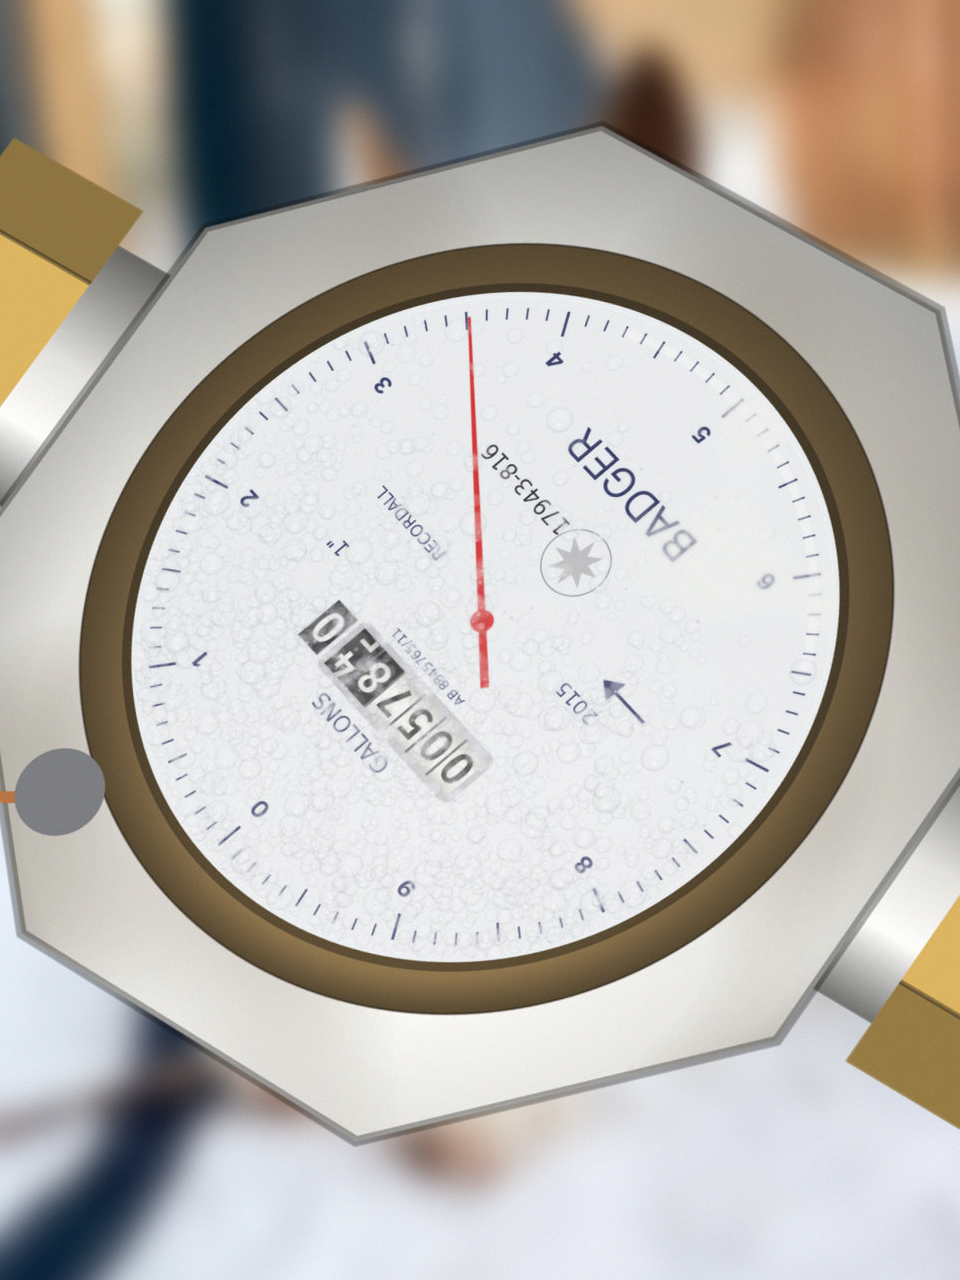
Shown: gal 57843.5
